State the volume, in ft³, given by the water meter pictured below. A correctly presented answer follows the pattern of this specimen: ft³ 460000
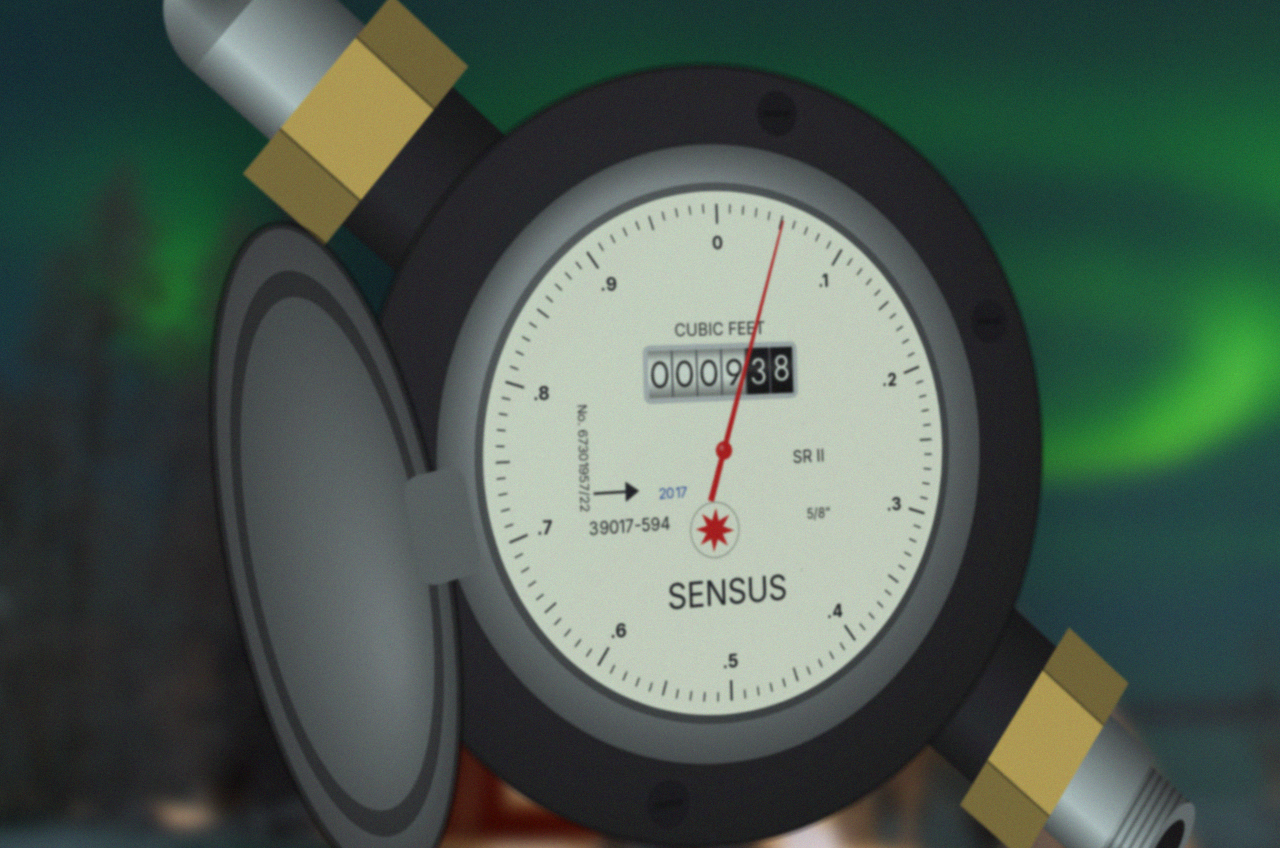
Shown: ft³ 938.05
